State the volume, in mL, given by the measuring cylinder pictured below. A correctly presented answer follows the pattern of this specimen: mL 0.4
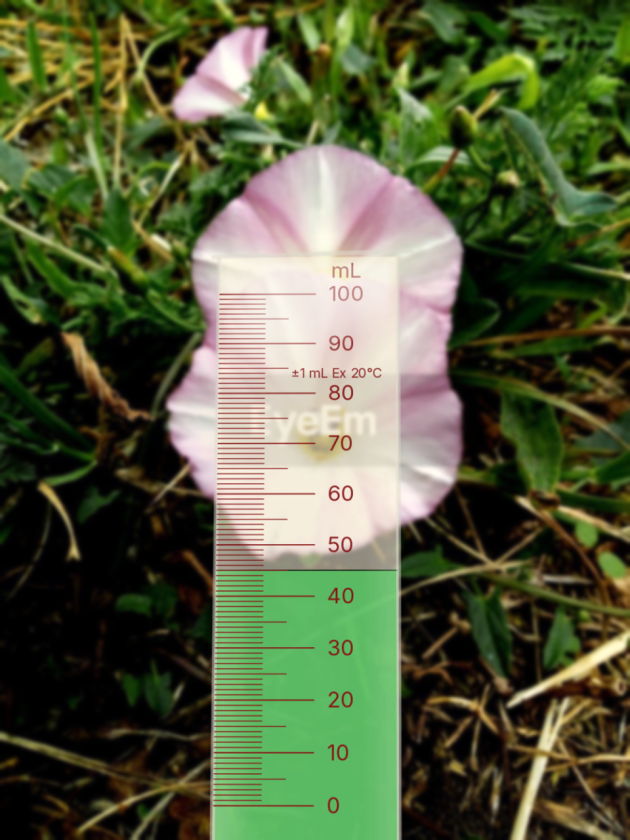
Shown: mL 45
